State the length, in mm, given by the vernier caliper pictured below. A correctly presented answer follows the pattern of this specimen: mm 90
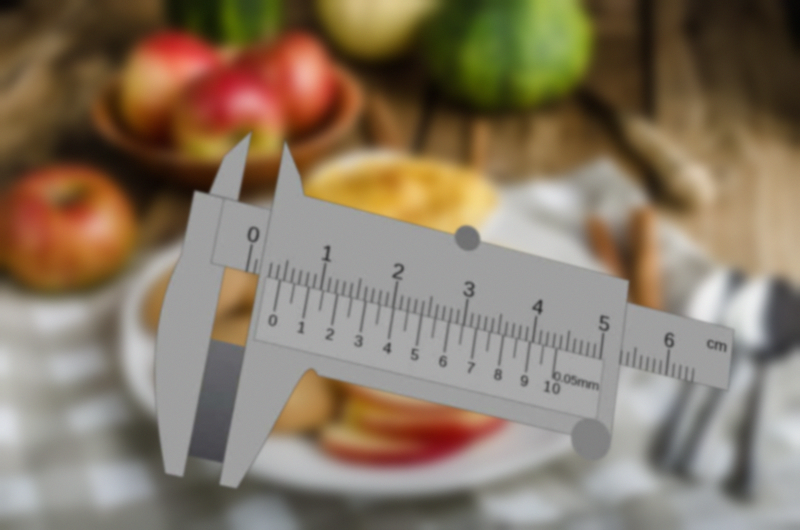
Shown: mm 4.5
